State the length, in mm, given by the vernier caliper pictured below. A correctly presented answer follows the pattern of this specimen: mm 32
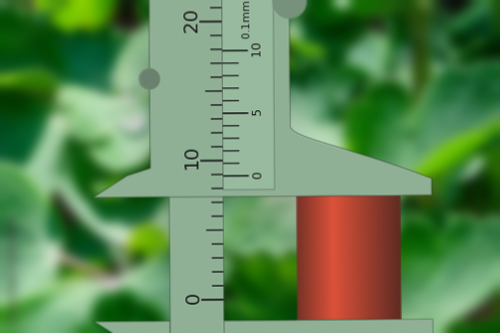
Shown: mm 8.9
